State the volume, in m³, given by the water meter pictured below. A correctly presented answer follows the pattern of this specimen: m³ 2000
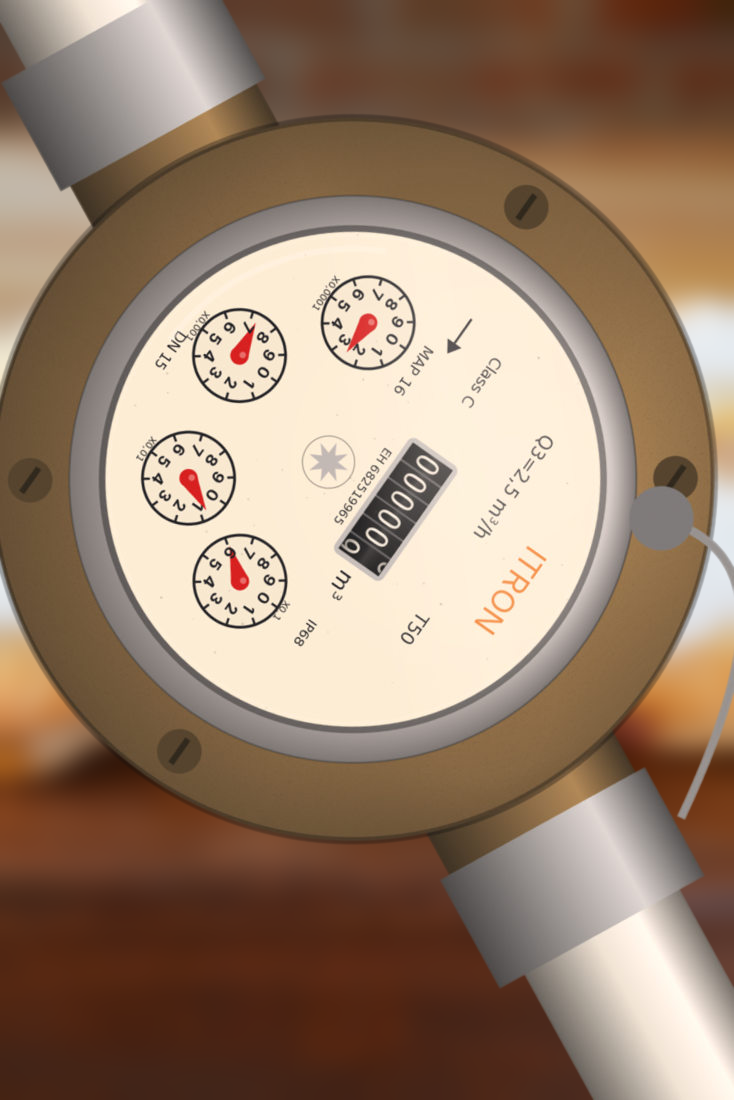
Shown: m³ 8.6072
